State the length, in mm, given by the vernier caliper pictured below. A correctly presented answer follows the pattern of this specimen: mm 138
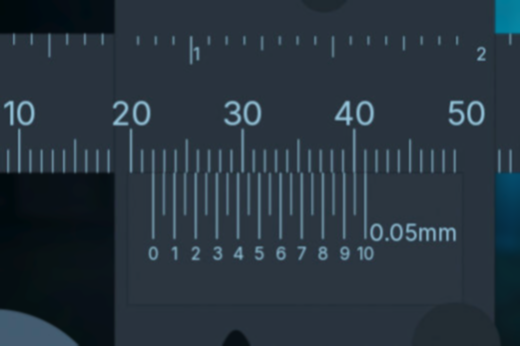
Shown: mm 22.0
